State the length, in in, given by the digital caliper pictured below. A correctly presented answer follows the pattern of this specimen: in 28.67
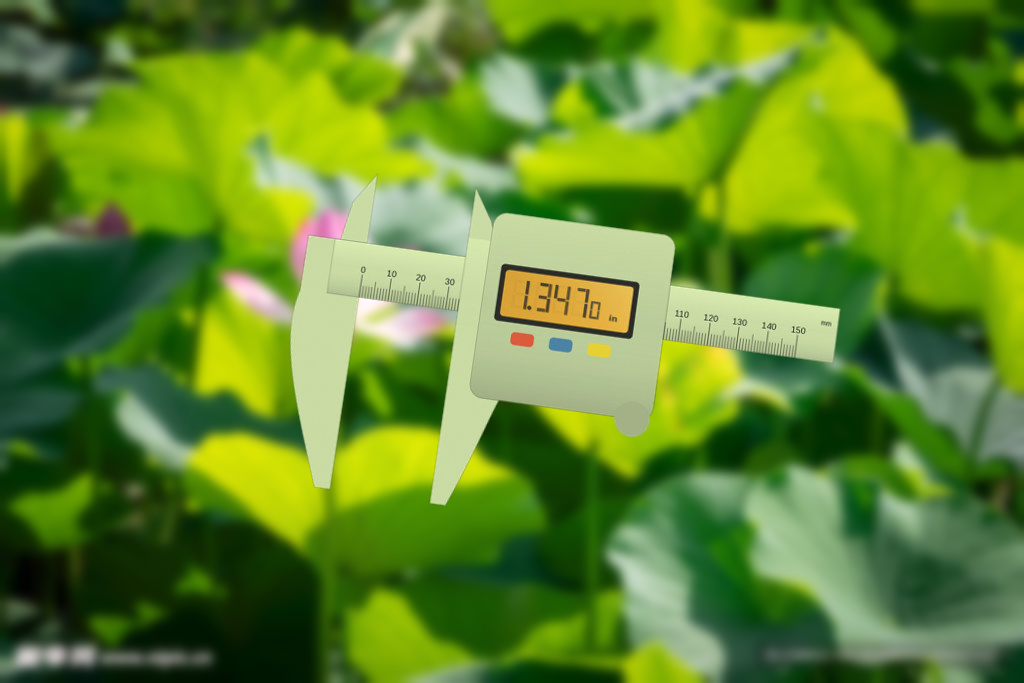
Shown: in 1.3470
